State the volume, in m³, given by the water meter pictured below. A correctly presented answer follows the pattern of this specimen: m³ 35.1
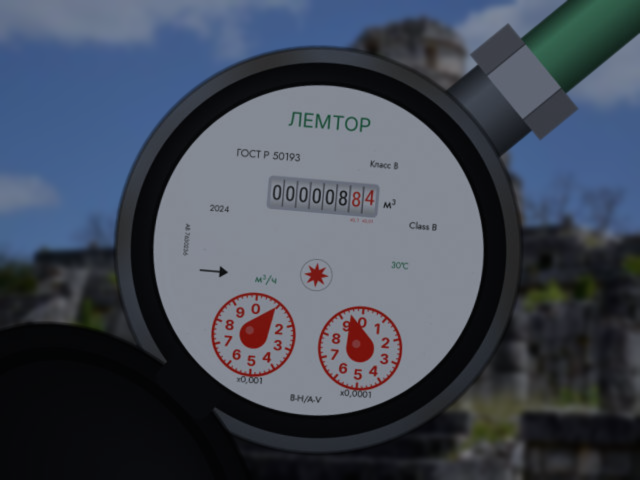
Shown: m³ 8.8409
